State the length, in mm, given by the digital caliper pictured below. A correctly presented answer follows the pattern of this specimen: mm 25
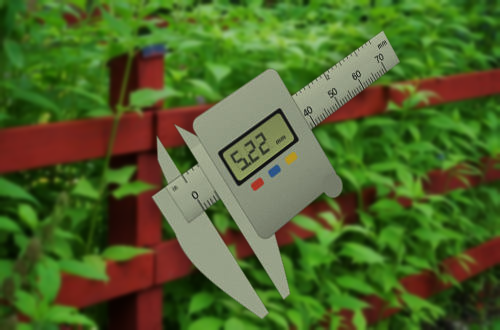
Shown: mm 5.22
